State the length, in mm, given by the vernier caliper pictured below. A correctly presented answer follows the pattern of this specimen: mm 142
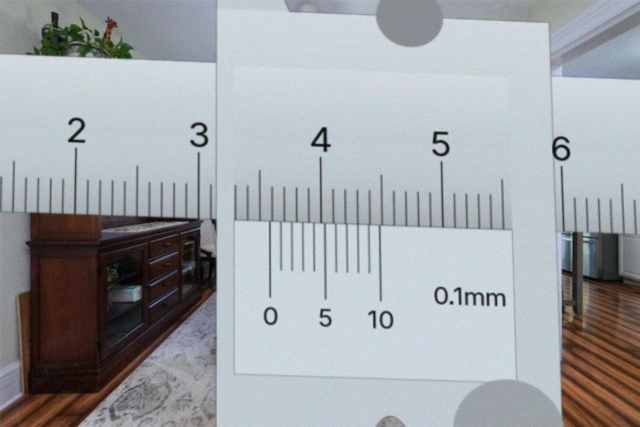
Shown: mm 35.8
